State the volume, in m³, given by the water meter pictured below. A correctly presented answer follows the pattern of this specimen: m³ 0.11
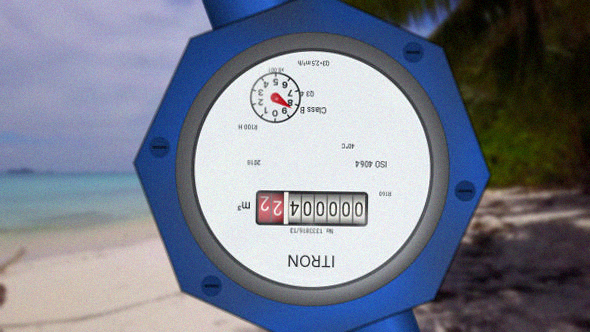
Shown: m³ 4.218
